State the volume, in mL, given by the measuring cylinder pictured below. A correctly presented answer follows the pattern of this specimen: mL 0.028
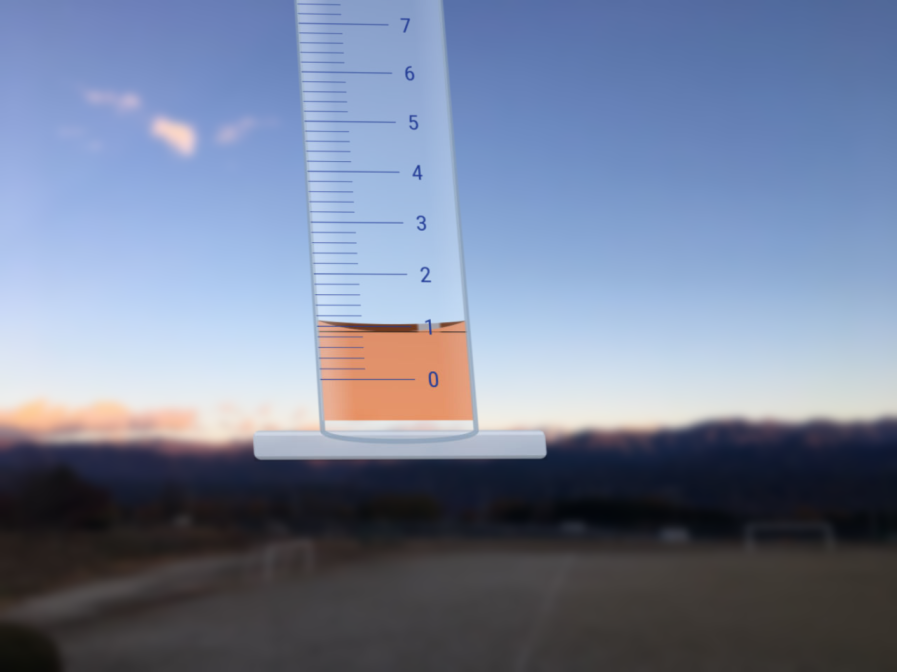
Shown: mL 0.9
